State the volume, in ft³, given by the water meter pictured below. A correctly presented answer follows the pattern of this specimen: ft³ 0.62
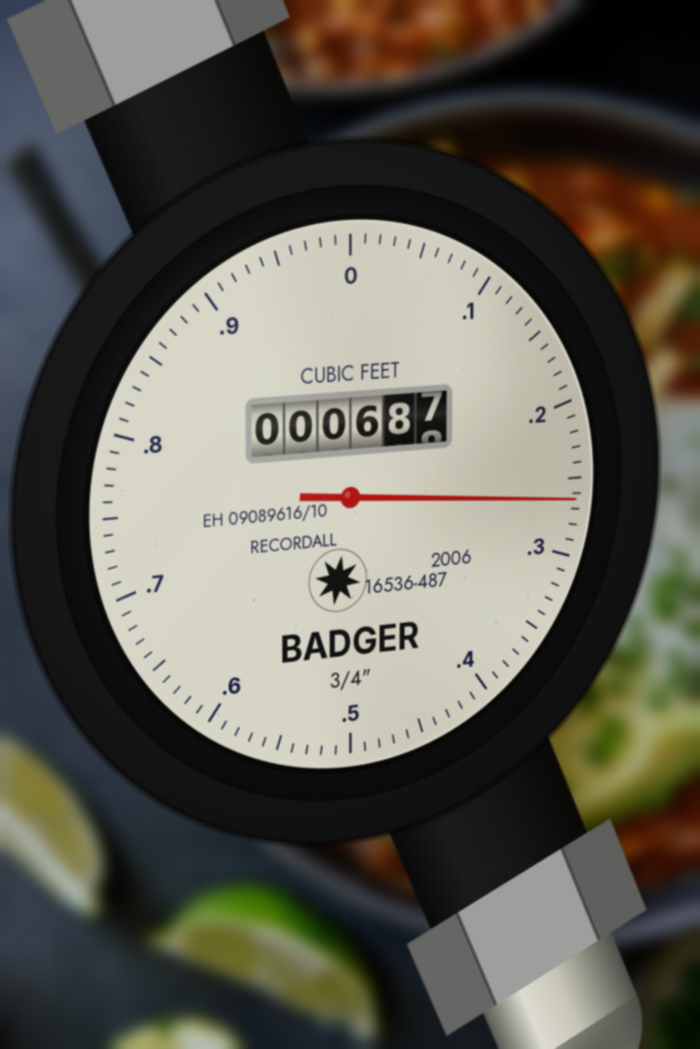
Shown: ft³ 687.26
